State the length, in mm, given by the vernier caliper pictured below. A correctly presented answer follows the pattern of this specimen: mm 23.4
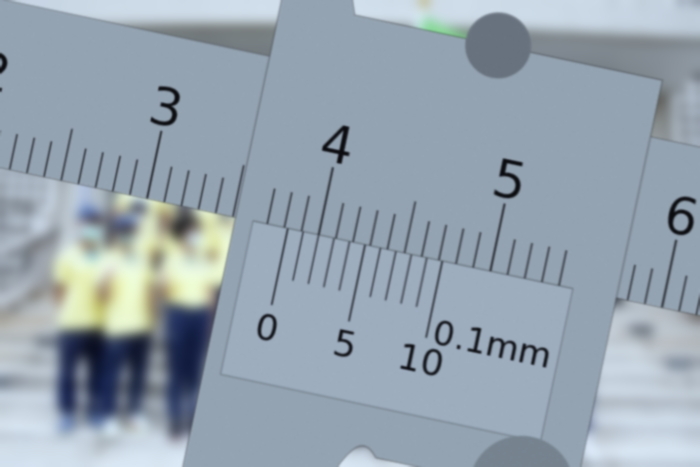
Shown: mm 38.2
